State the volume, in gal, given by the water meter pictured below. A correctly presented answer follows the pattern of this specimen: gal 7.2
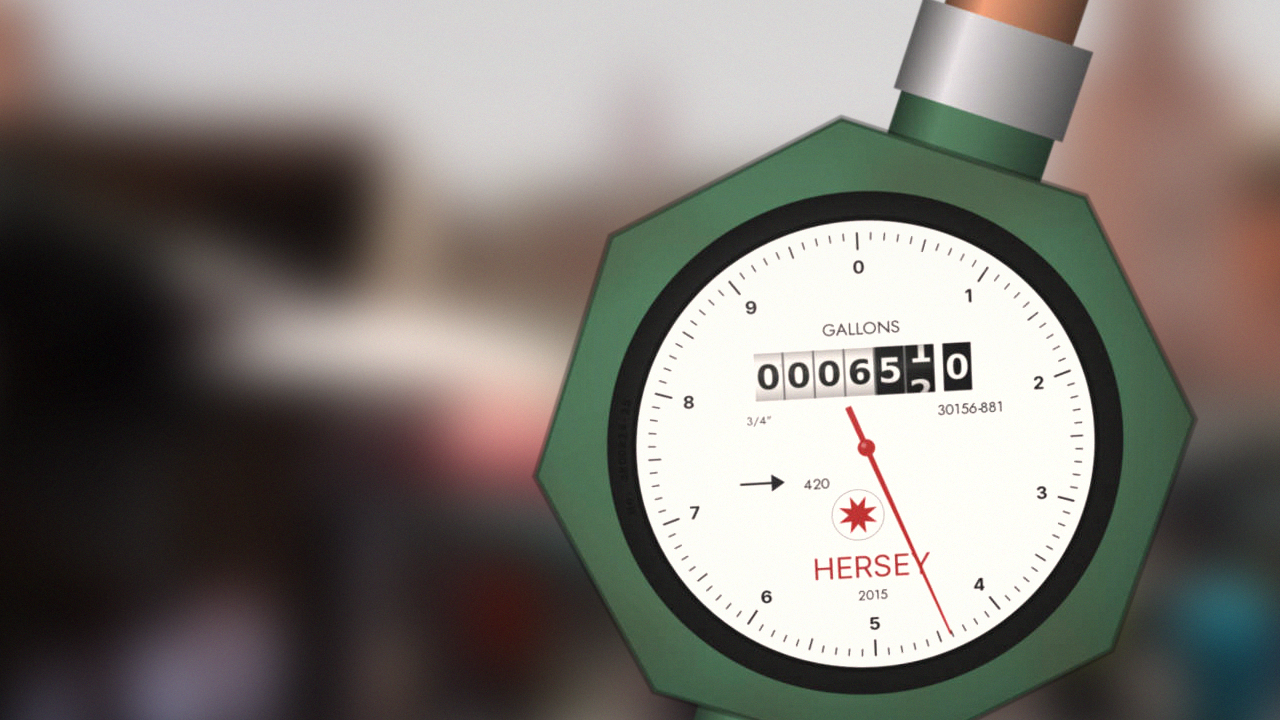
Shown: gal 6514.4
